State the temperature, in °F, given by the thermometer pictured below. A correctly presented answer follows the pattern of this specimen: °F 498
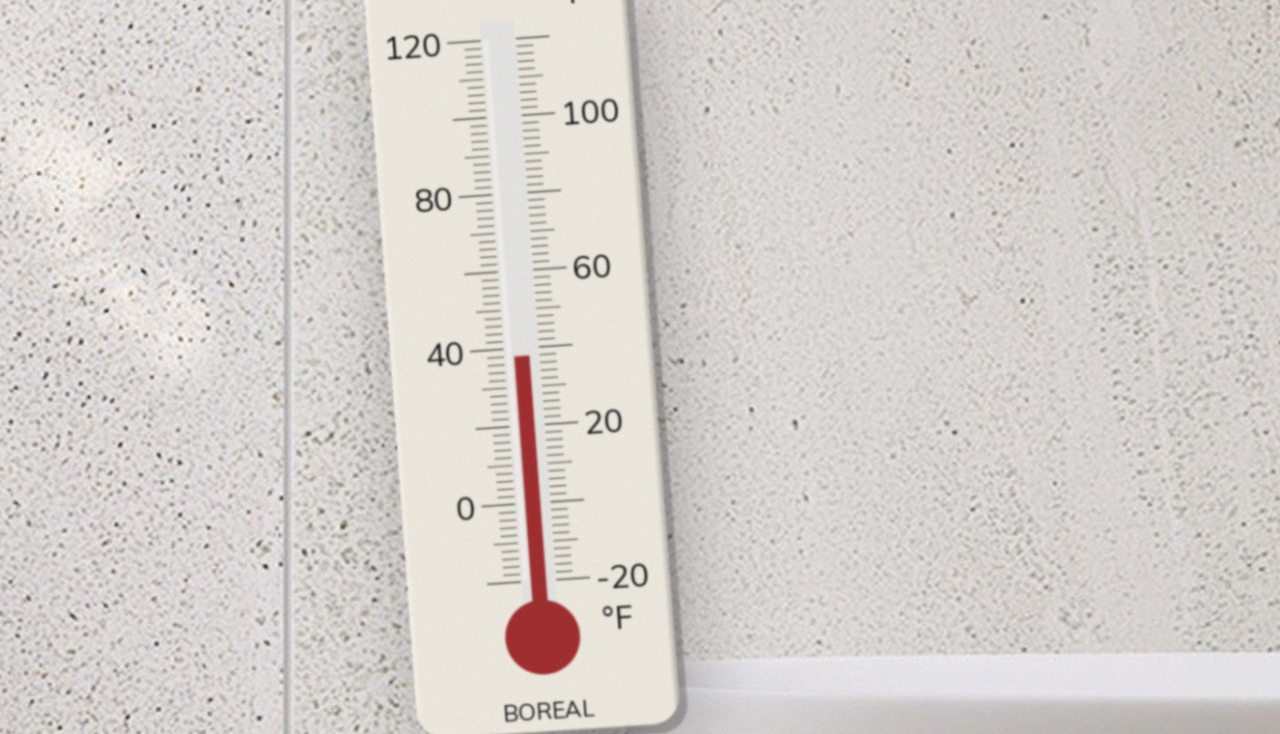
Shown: °F 38
